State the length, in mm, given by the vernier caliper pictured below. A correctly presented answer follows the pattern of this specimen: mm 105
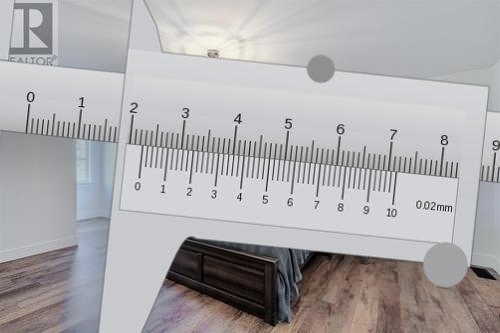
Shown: mm 22.5
